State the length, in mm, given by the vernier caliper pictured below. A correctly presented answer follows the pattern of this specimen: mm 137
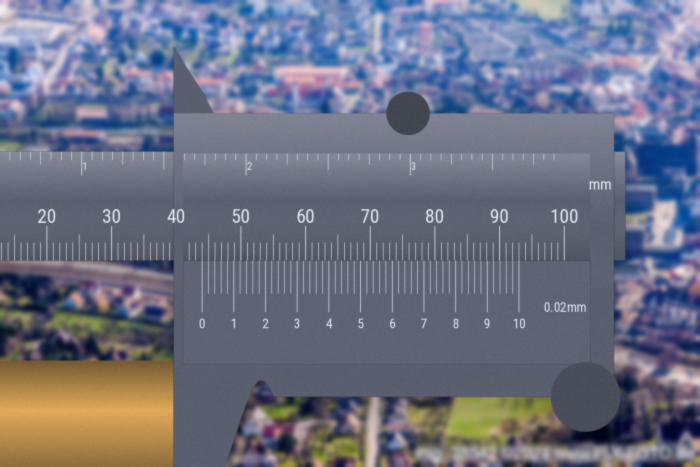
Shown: mm 44.0
